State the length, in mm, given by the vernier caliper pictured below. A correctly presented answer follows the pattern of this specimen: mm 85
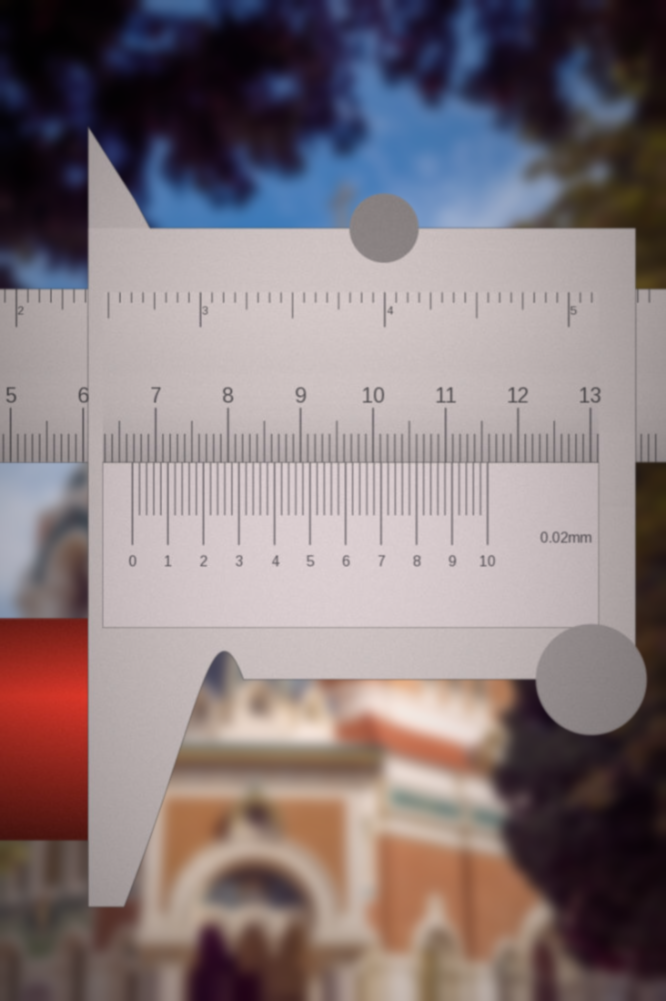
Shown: mm 66.8
